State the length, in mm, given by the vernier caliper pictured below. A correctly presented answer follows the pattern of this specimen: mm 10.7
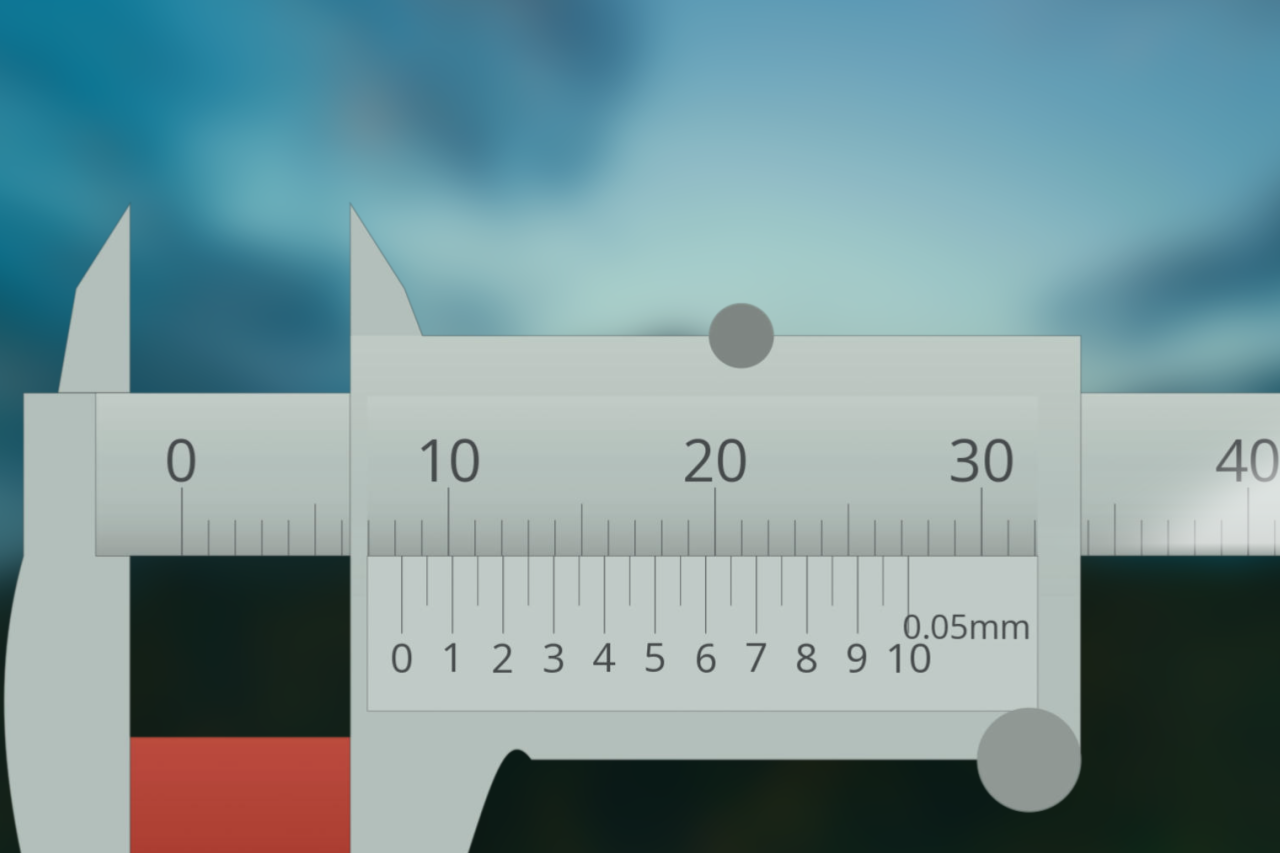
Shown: mm 8.25
